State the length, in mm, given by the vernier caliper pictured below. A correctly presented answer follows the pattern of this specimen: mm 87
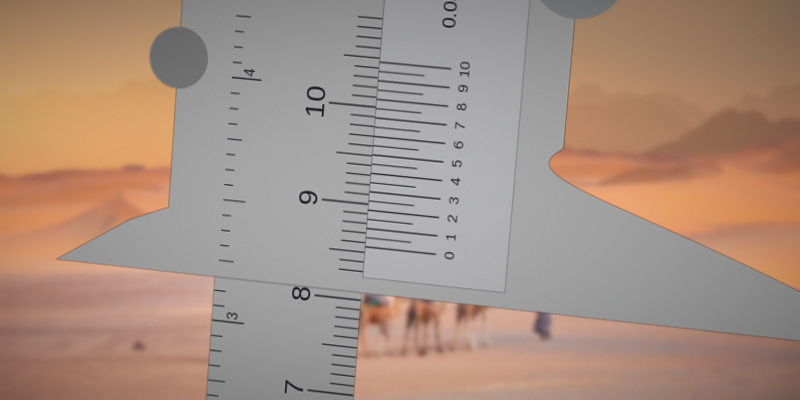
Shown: mm 85.6
